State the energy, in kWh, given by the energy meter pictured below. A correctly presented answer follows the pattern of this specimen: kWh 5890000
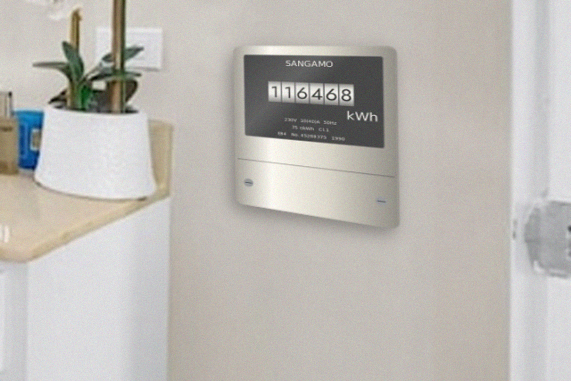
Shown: kWh 116468
